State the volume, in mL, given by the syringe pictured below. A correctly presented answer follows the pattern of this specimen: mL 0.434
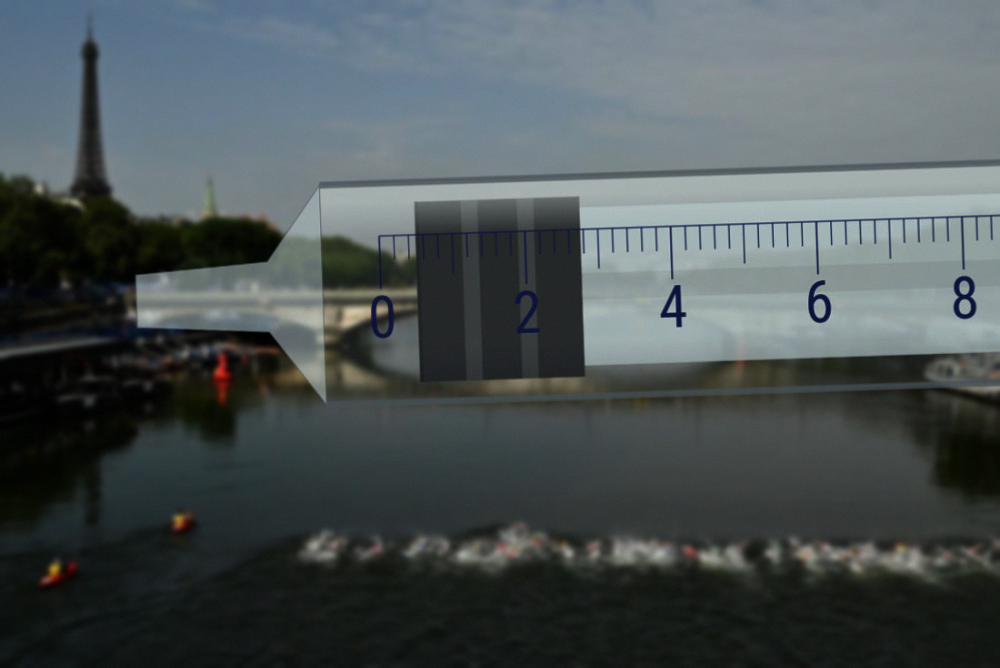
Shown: mL 0.5
